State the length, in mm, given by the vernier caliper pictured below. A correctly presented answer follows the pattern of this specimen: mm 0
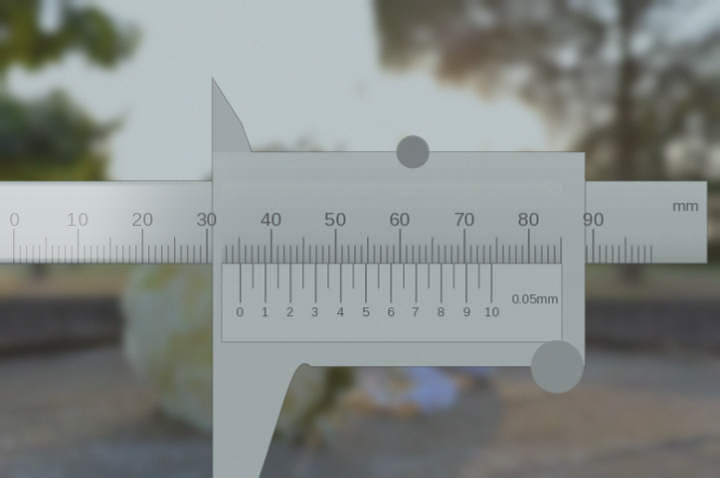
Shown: mm 35.2
